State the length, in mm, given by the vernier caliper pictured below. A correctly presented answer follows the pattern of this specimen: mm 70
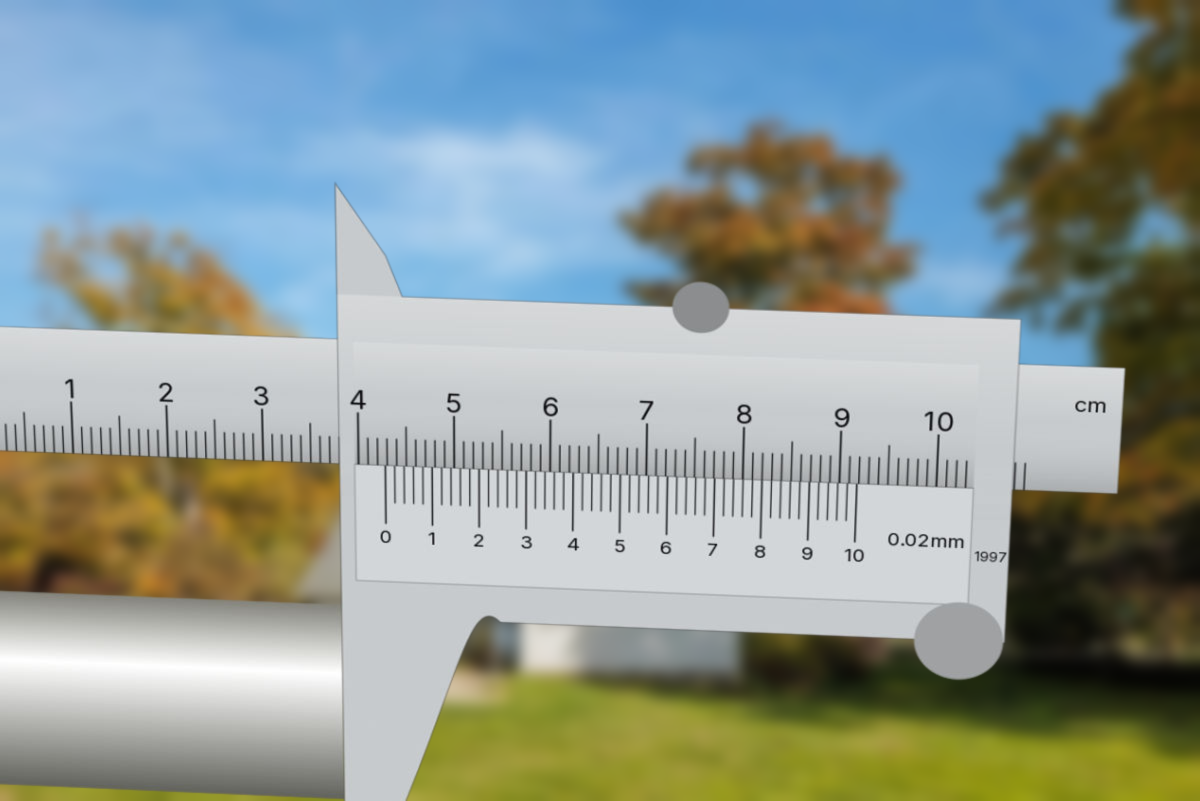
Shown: mm 42.8
